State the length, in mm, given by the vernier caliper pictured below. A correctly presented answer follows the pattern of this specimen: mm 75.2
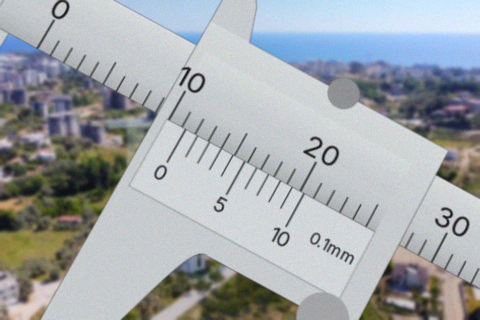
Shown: mm 11.3
